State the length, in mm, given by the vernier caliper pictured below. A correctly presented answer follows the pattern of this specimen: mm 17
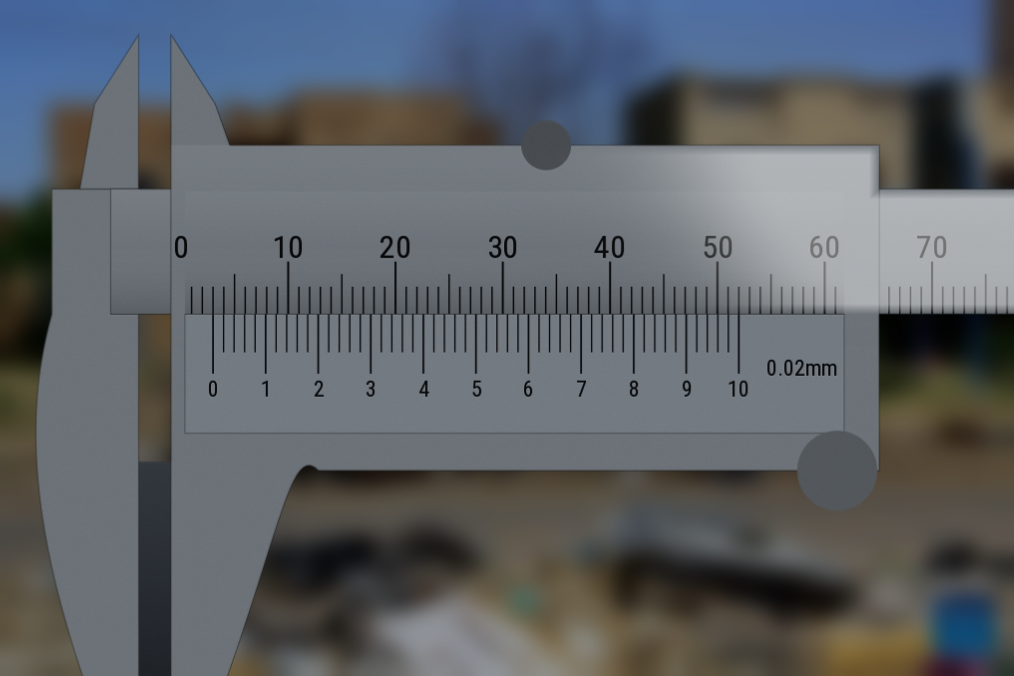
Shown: mm 3.0
